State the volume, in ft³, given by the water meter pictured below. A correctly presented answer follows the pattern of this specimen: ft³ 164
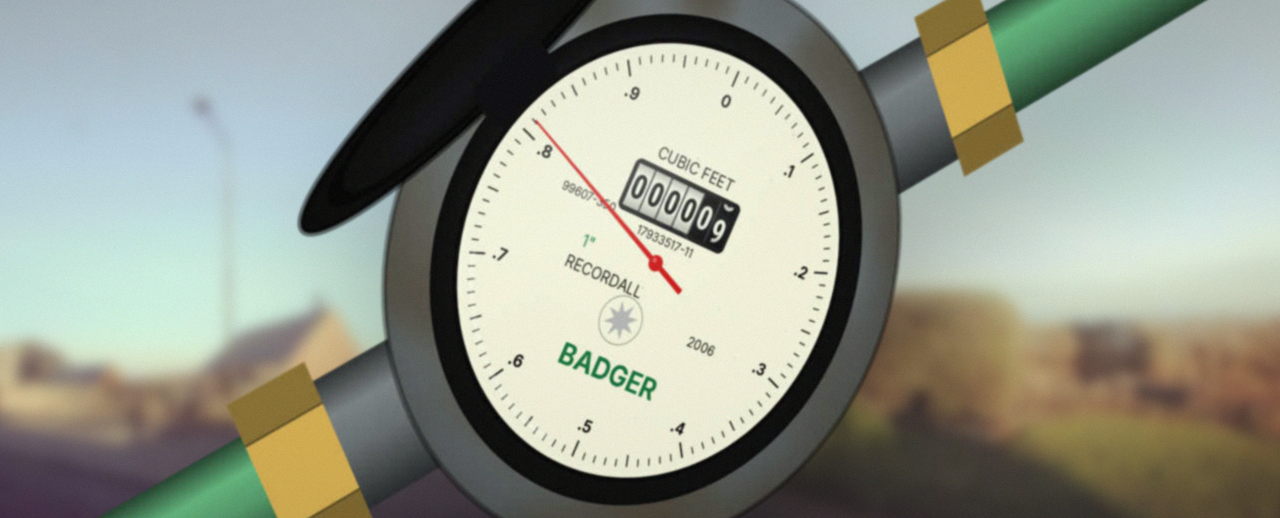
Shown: ft³ 8.81
